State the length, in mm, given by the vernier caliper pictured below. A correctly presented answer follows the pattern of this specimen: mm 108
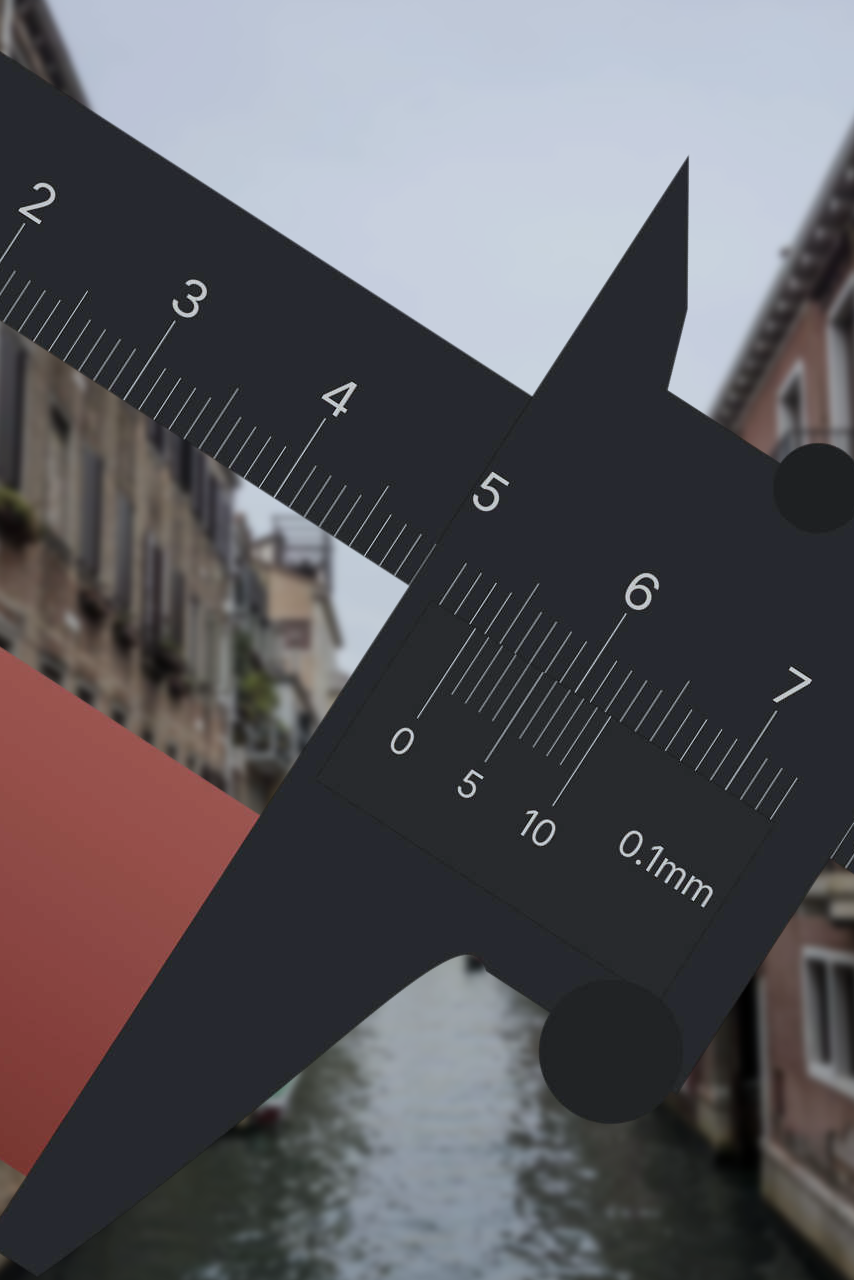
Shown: mm 53.4
